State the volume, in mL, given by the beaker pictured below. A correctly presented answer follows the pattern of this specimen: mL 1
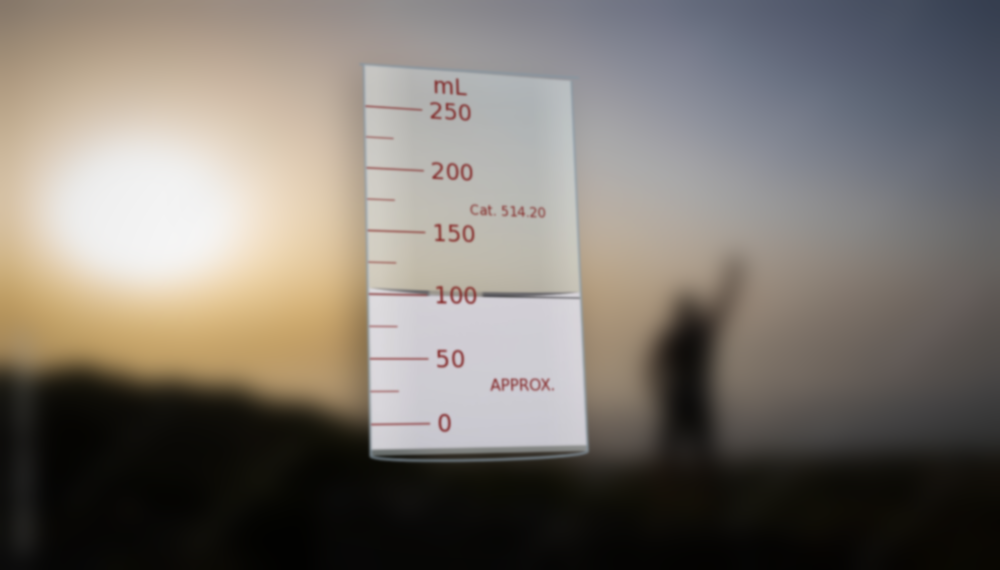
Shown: mL 100
